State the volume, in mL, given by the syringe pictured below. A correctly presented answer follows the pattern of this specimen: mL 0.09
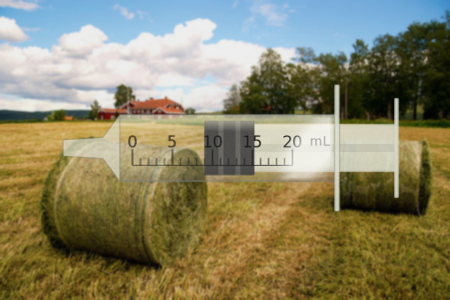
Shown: mL 9
